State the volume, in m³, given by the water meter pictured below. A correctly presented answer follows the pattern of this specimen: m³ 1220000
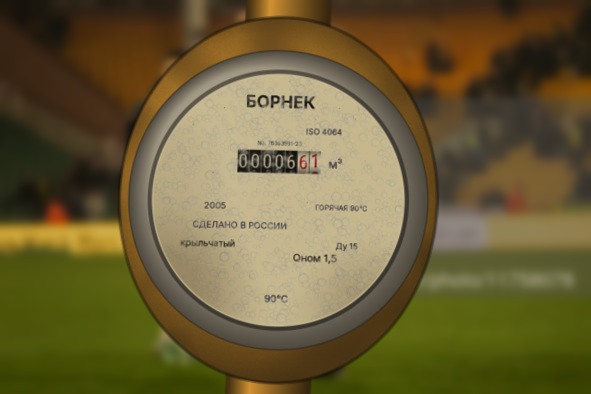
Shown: m³ 6.61
